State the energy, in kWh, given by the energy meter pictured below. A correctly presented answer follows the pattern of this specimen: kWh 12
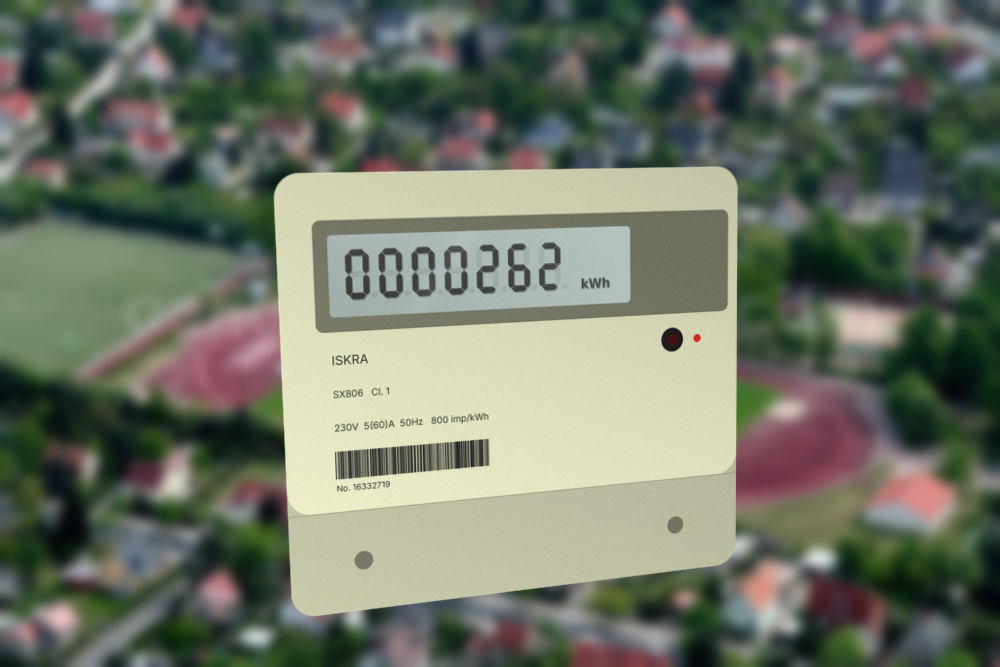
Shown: kWh 262
